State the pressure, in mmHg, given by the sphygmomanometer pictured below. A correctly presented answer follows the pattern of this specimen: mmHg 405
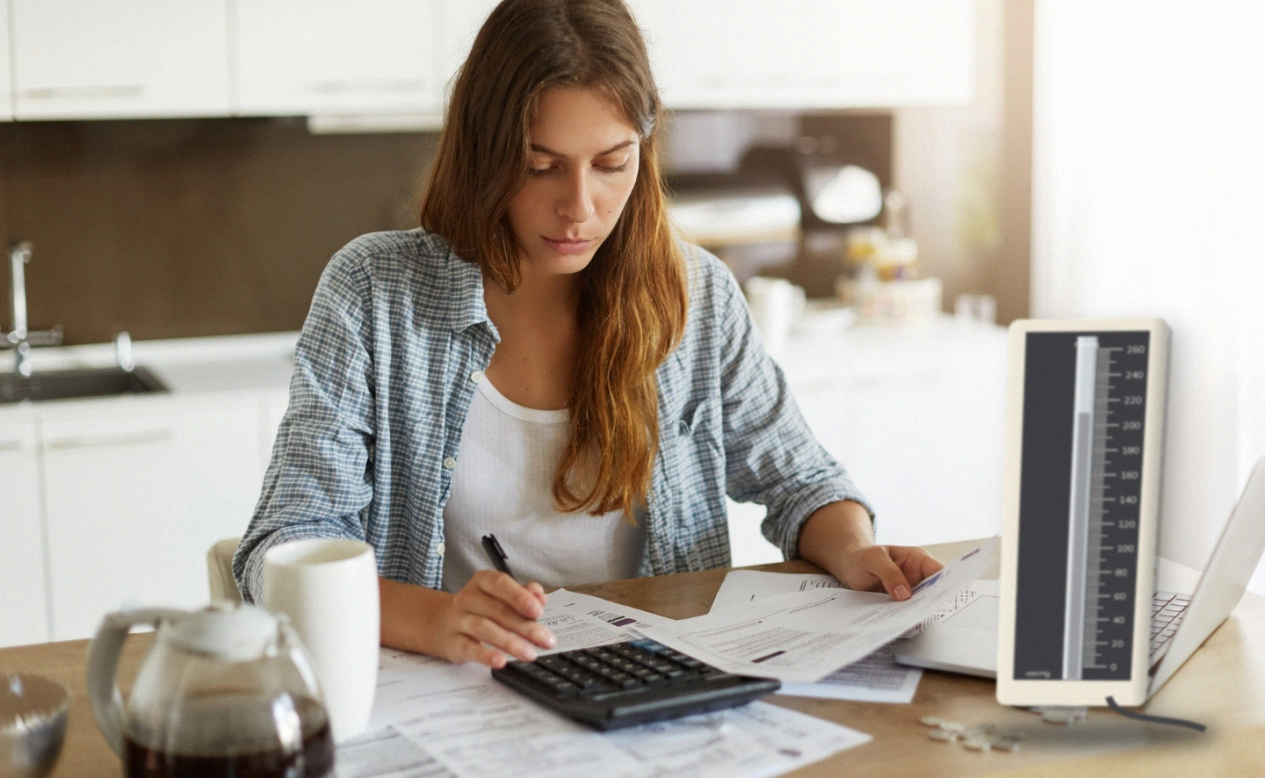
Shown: mmHg 210
